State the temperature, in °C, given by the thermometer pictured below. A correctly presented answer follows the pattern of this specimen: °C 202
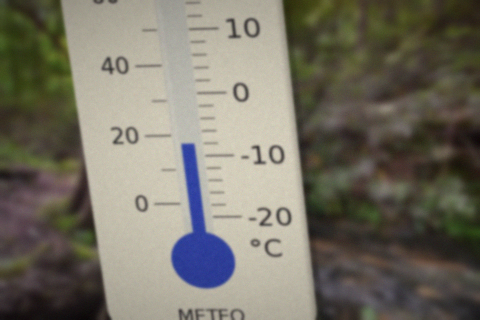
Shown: °C -8
